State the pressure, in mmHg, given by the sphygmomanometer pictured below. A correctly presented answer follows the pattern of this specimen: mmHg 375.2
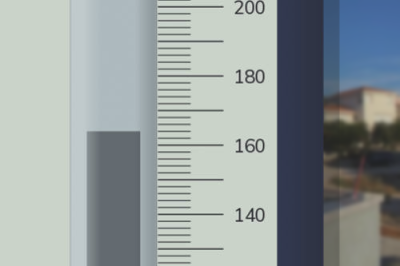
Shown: mmHg 164
